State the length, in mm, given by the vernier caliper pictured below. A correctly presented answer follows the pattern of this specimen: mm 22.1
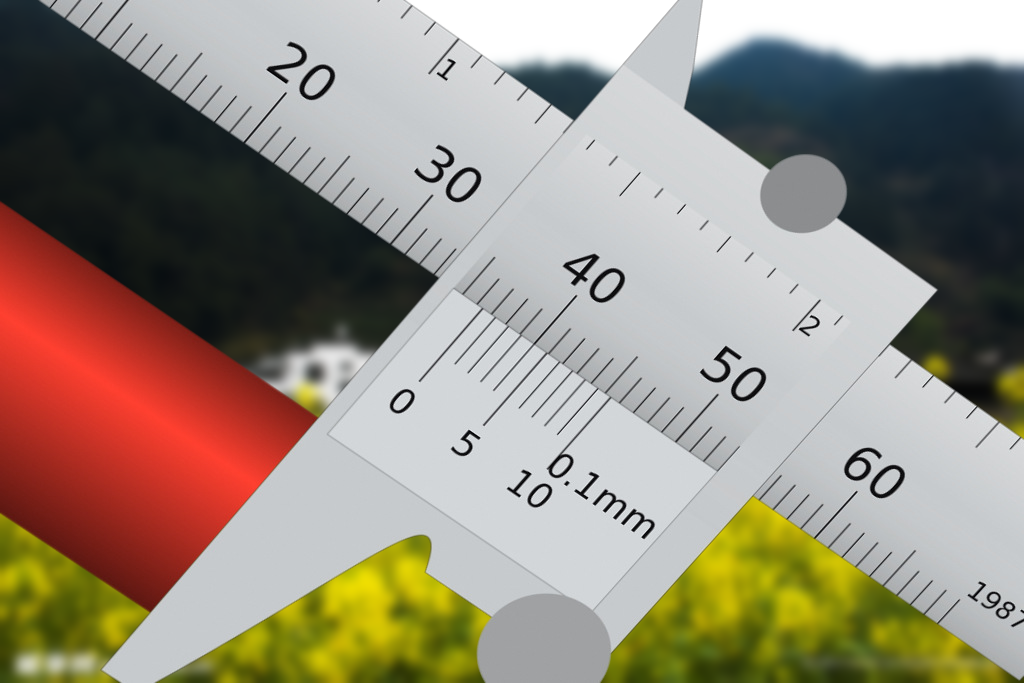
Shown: mm 36.4
